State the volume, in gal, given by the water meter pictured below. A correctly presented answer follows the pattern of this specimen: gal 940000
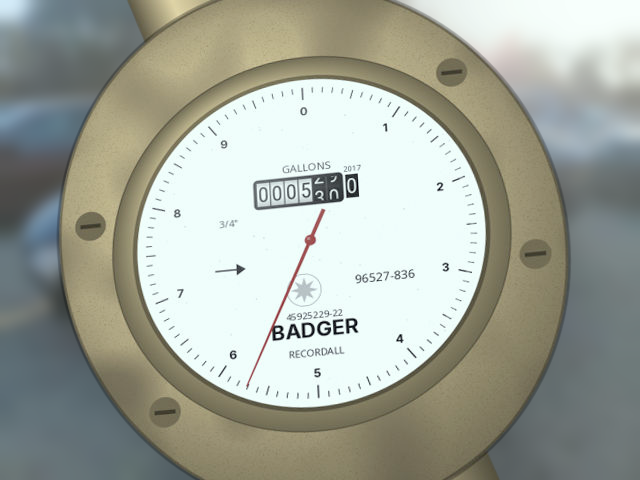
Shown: gal 5295.7
